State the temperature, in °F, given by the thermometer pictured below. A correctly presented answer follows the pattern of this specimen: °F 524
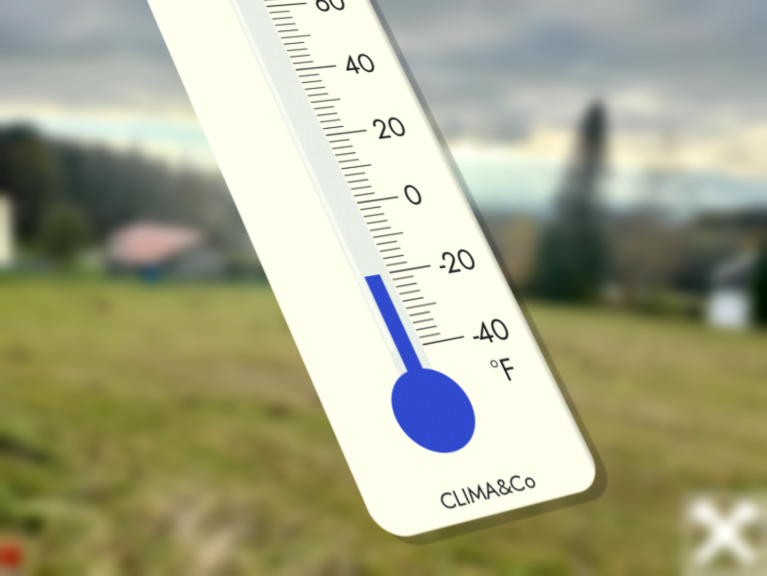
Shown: °F -20
